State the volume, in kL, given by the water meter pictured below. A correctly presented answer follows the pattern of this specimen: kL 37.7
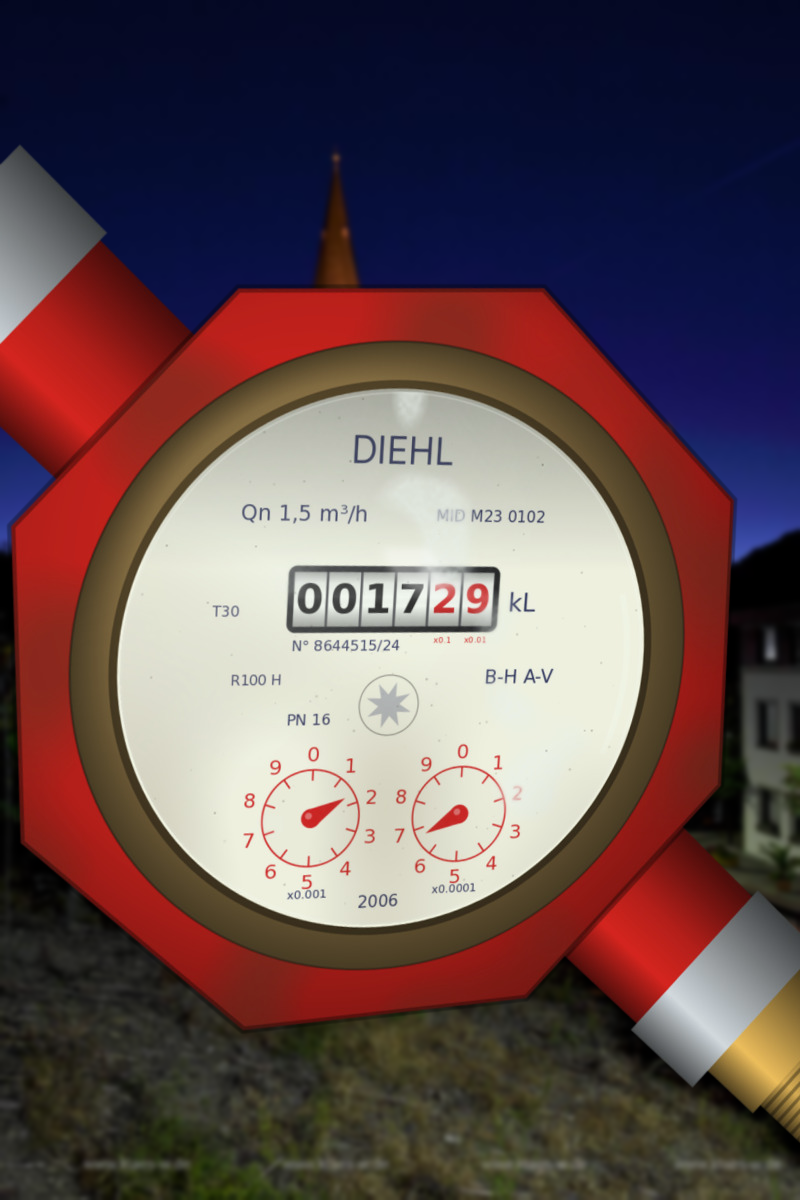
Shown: kL 17.2916
